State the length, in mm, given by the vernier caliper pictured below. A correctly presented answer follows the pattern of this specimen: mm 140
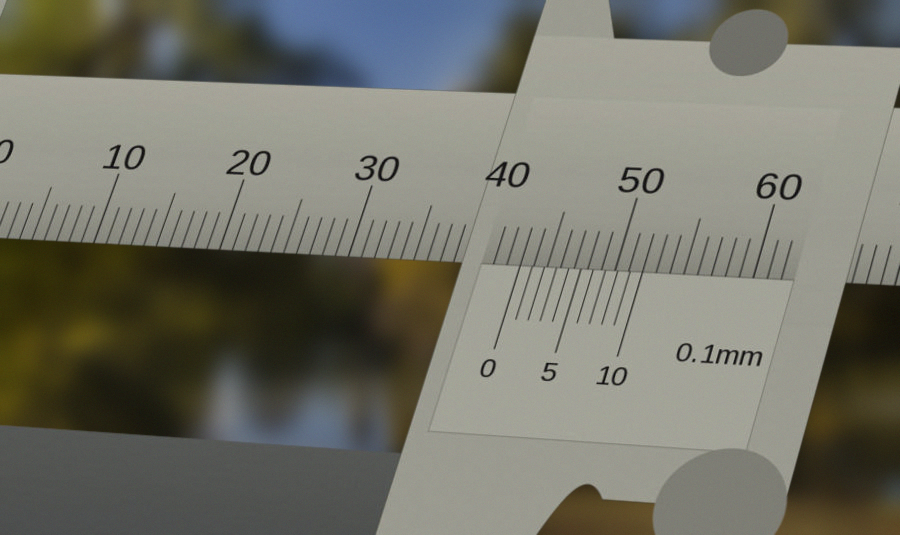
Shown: mm 43.0
